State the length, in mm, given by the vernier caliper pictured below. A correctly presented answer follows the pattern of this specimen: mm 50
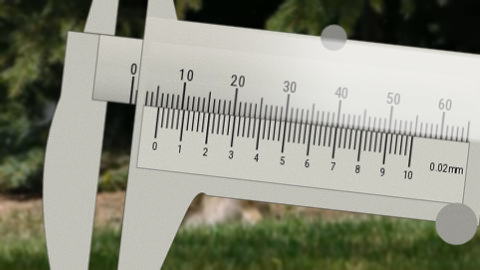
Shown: mm 5.5
